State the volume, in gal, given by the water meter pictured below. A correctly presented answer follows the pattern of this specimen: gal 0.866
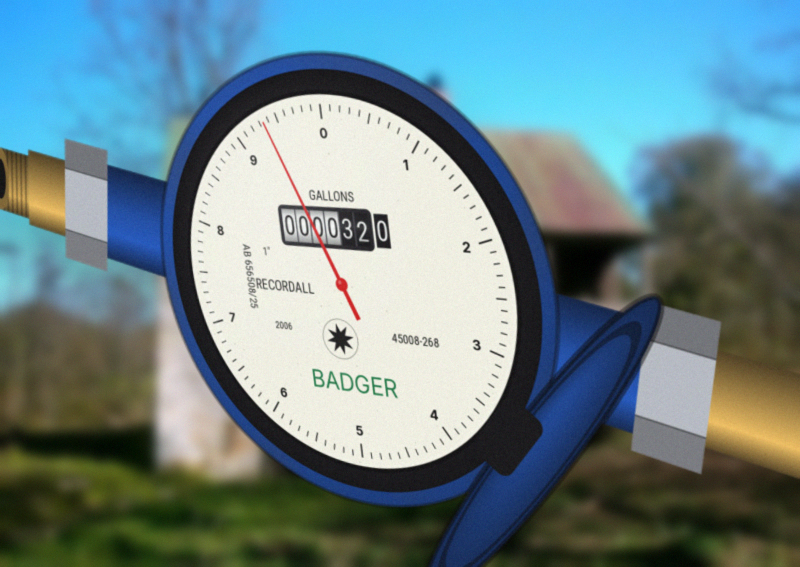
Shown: gal 319.3
